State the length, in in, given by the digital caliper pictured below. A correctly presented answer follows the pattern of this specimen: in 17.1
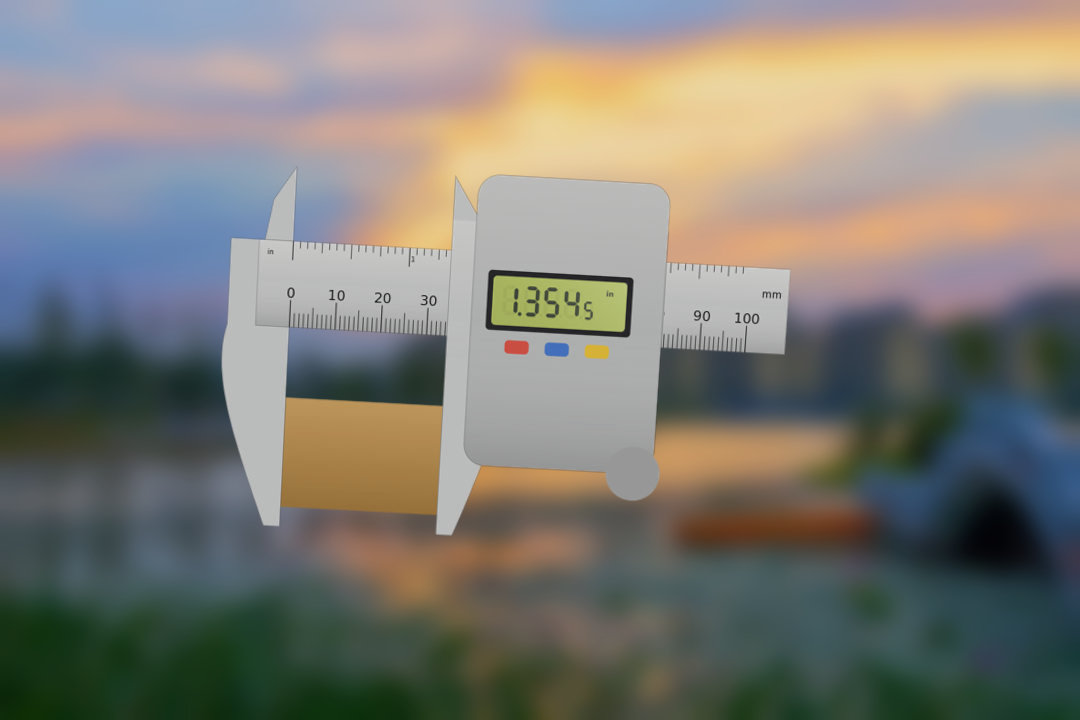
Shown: in 1.3545
